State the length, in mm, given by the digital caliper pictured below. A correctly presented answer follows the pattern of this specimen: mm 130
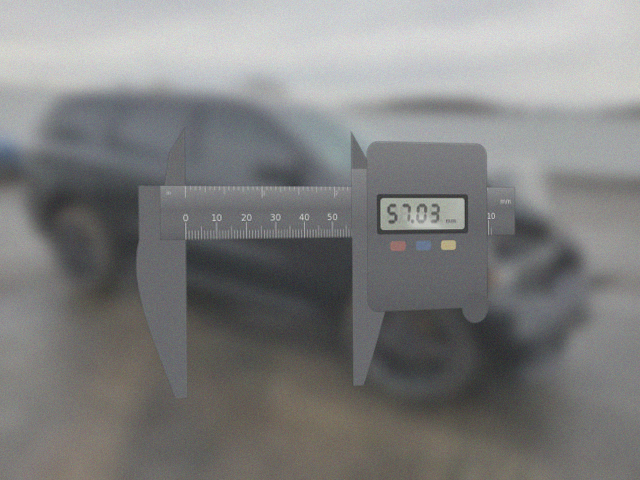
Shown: mm 57.03
